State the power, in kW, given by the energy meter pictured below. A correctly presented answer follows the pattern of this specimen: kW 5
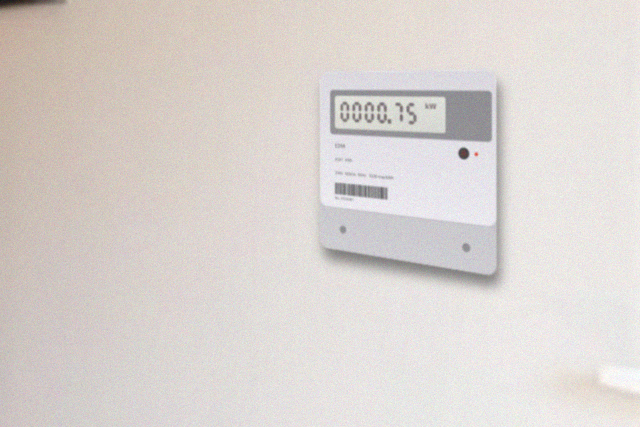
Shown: kW 0.75
